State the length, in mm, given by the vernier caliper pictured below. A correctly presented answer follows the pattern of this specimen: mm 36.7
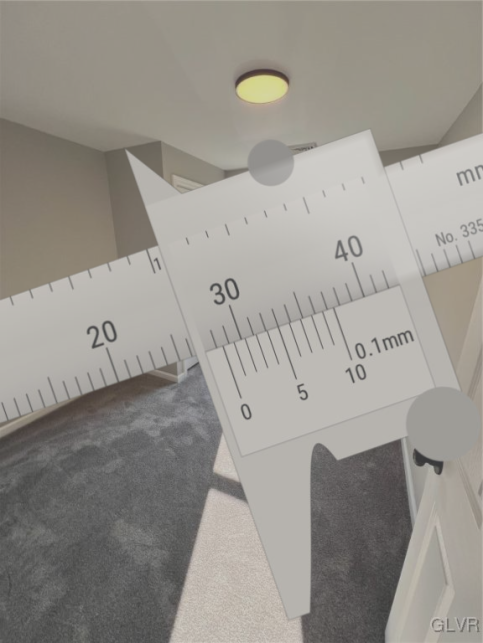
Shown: mm 28.5
